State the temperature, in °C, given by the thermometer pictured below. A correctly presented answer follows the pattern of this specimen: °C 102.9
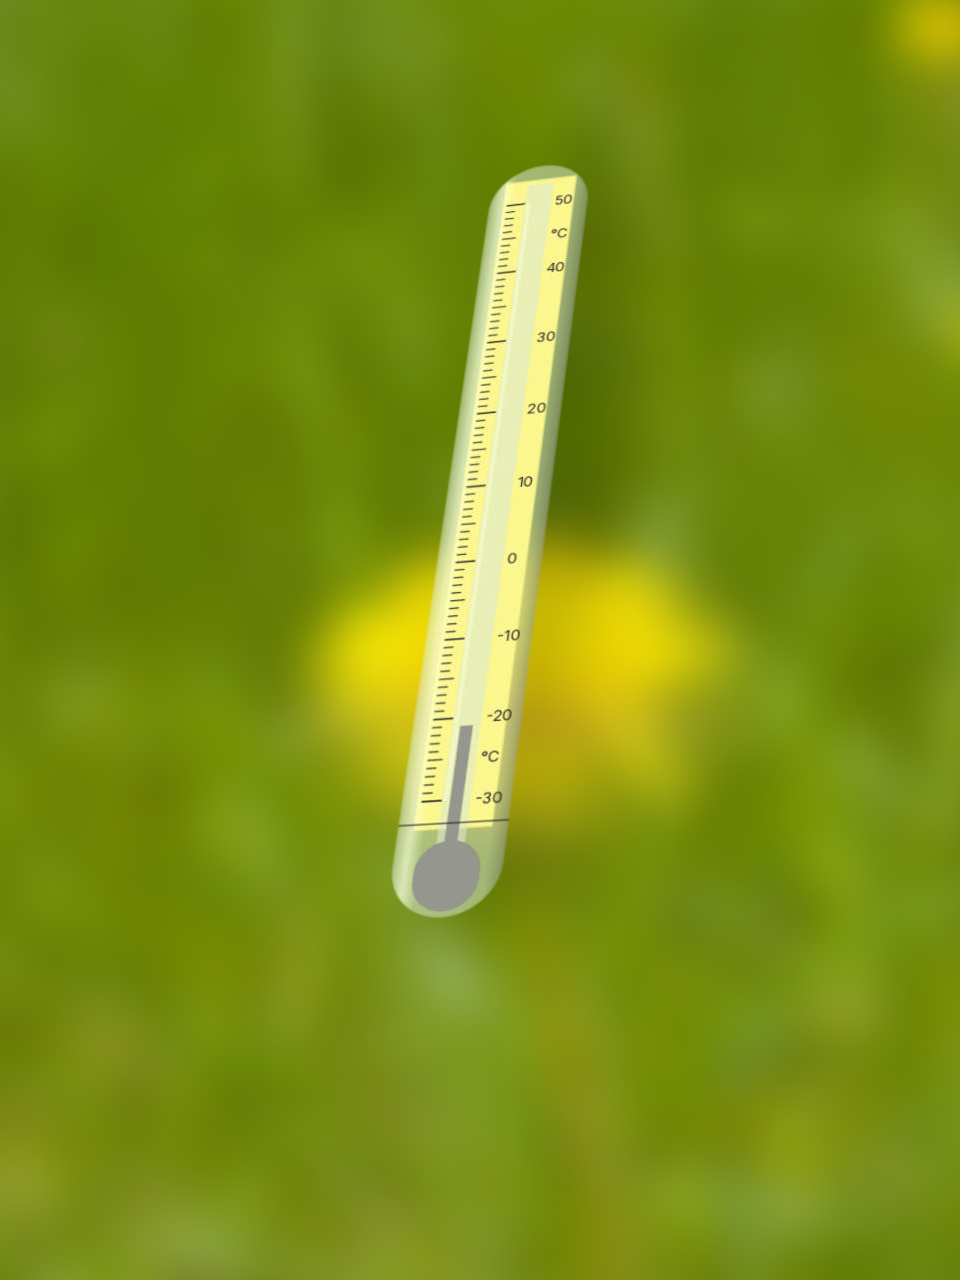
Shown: °C -21
